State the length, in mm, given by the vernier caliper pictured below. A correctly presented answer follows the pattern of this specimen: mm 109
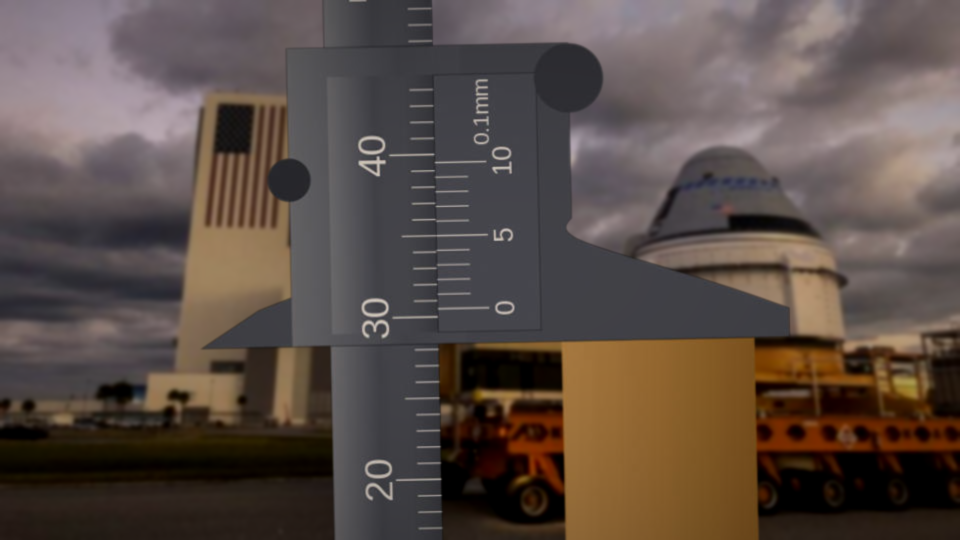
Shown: mm 30.5
